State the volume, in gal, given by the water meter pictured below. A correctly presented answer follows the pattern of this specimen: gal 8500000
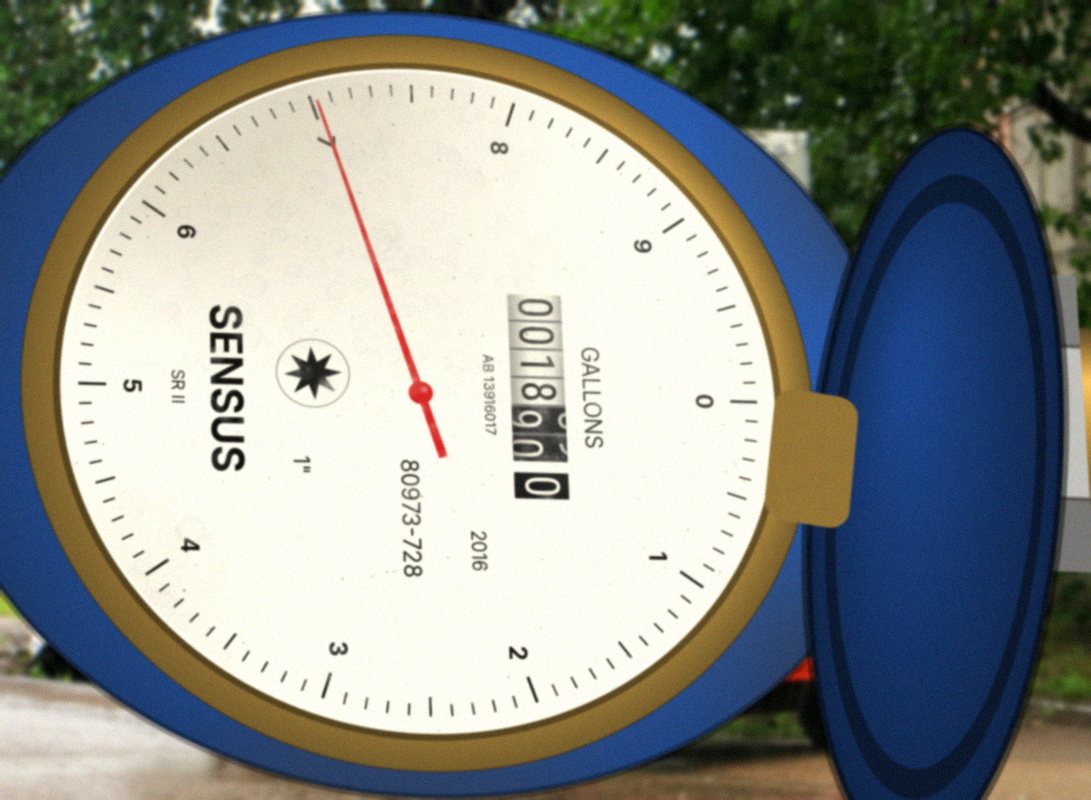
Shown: gal 18897.0
